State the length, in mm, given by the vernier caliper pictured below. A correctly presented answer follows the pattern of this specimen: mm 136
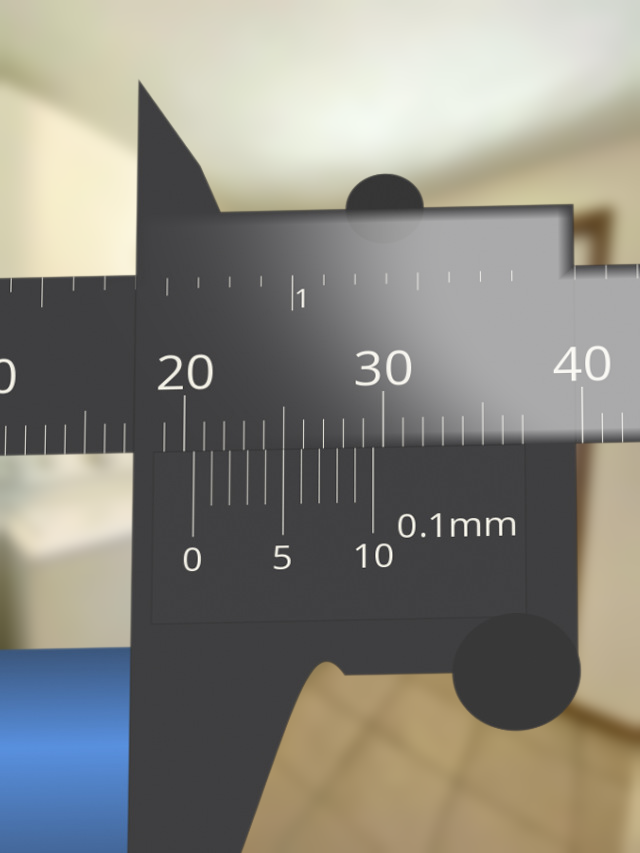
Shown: mm 20.5
